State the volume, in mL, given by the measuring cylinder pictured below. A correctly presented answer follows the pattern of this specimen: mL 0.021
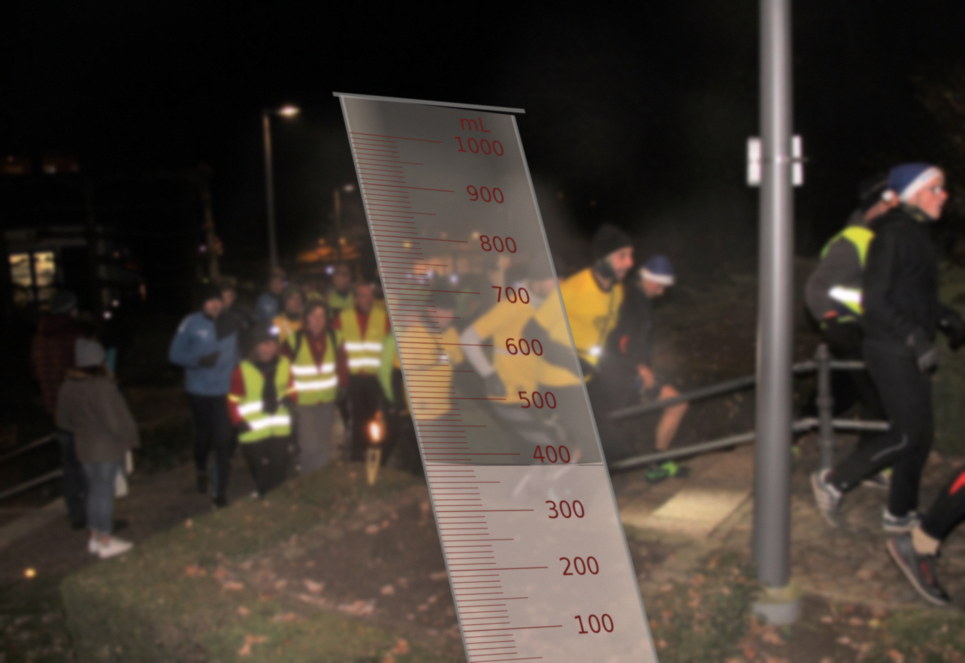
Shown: mL 380
